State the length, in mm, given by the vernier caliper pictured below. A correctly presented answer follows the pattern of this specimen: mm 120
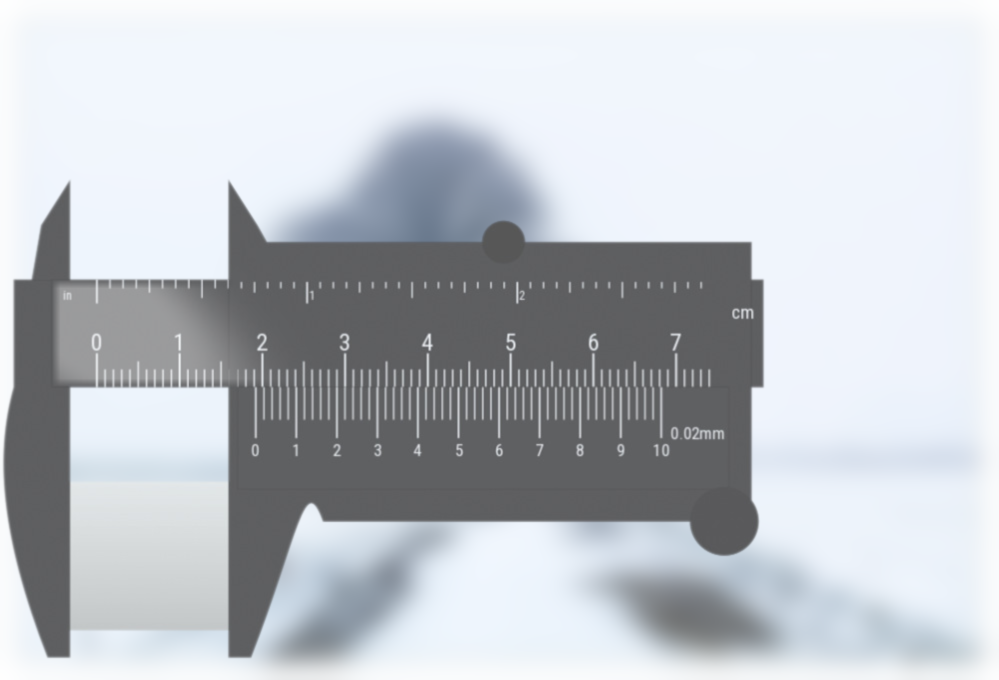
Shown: mm 19.2
